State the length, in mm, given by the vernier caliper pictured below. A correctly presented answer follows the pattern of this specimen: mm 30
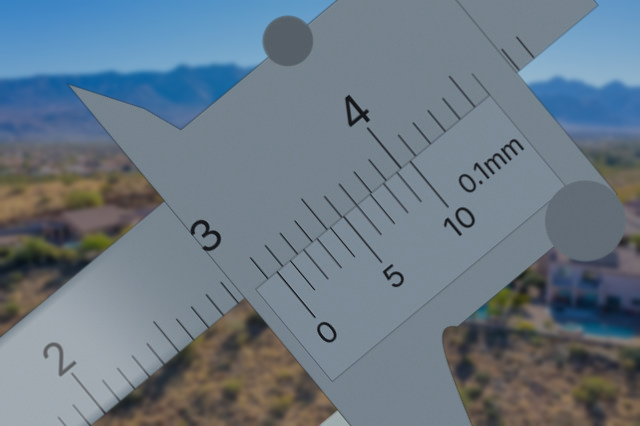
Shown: mm 31.6
